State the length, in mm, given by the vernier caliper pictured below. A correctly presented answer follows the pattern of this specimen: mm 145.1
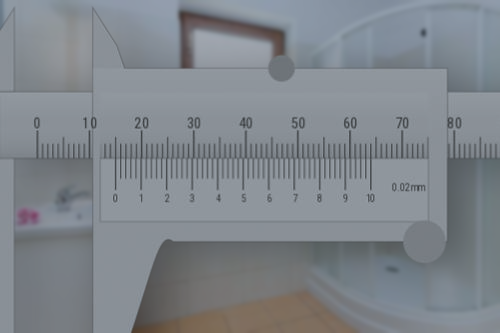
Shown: mm 15.0
